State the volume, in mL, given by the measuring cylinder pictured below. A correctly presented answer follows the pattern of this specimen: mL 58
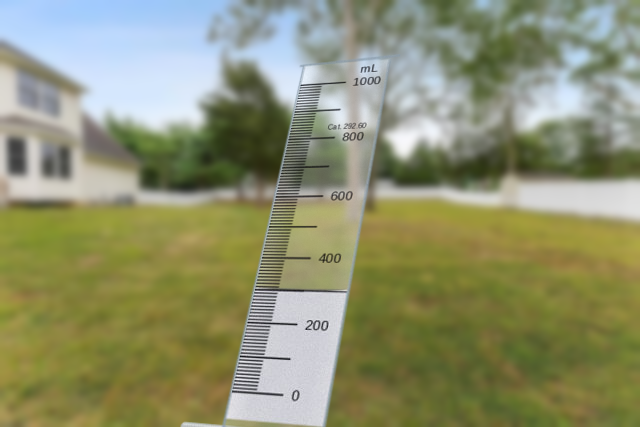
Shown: mL 300
